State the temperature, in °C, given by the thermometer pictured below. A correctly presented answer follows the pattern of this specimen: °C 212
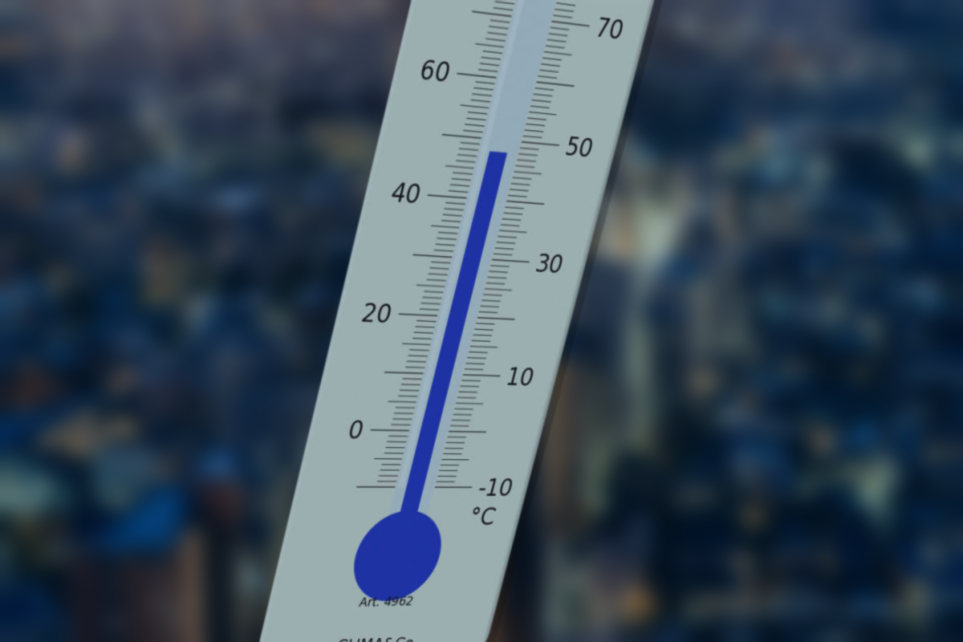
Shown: °C 48
